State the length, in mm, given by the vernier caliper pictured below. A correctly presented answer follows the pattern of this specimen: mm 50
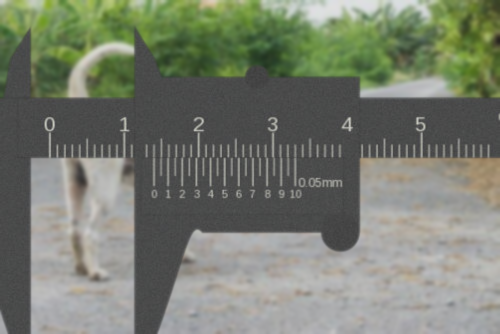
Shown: mm 14.0
